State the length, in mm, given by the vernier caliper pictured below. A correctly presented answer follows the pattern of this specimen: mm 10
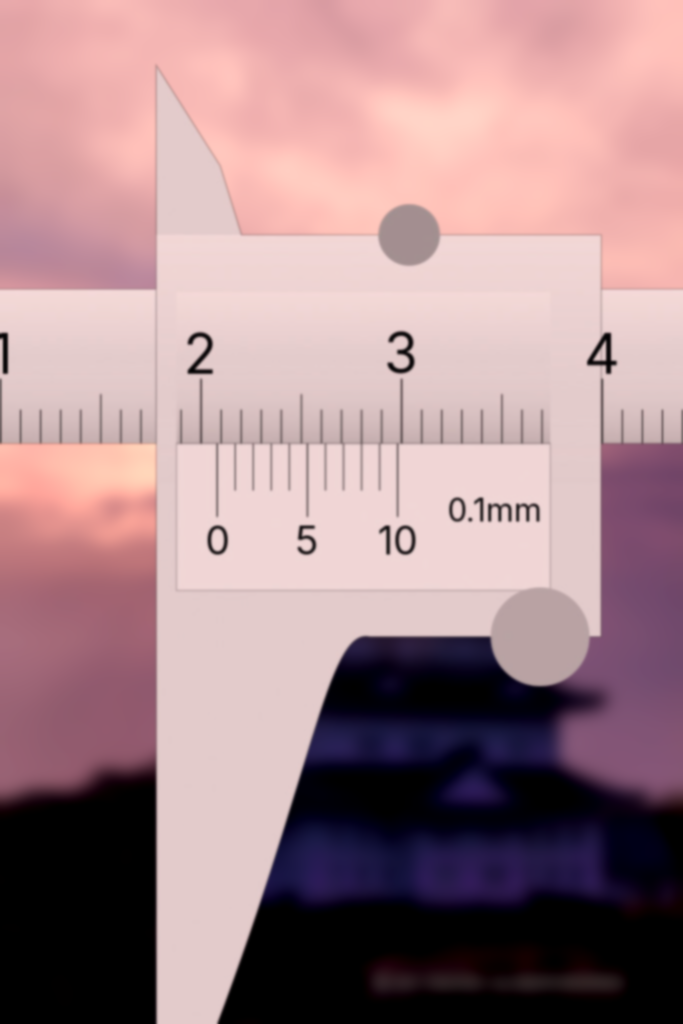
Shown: mm 20.8
